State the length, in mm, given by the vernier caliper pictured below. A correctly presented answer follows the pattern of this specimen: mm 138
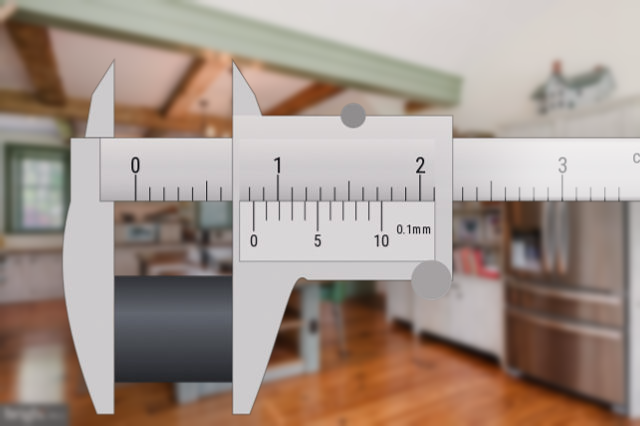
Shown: mm 8.3
